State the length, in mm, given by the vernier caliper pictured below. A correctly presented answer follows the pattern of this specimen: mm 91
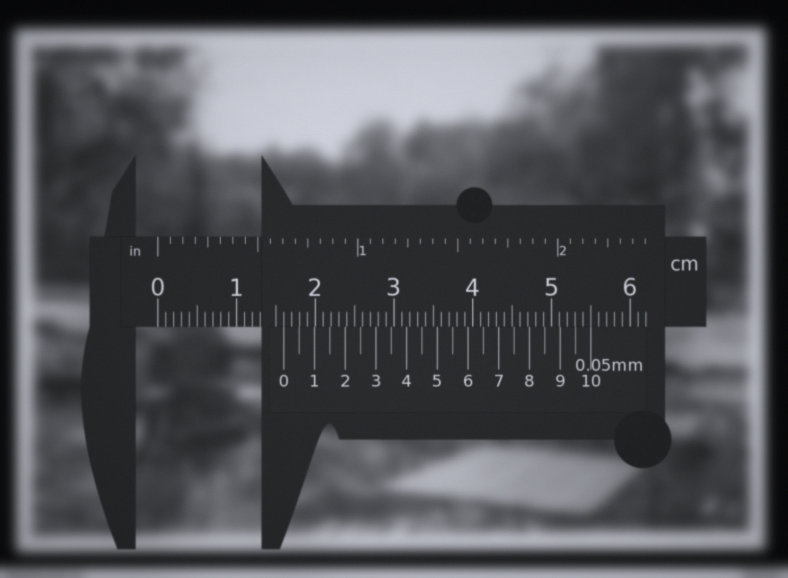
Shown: mm 16.0
